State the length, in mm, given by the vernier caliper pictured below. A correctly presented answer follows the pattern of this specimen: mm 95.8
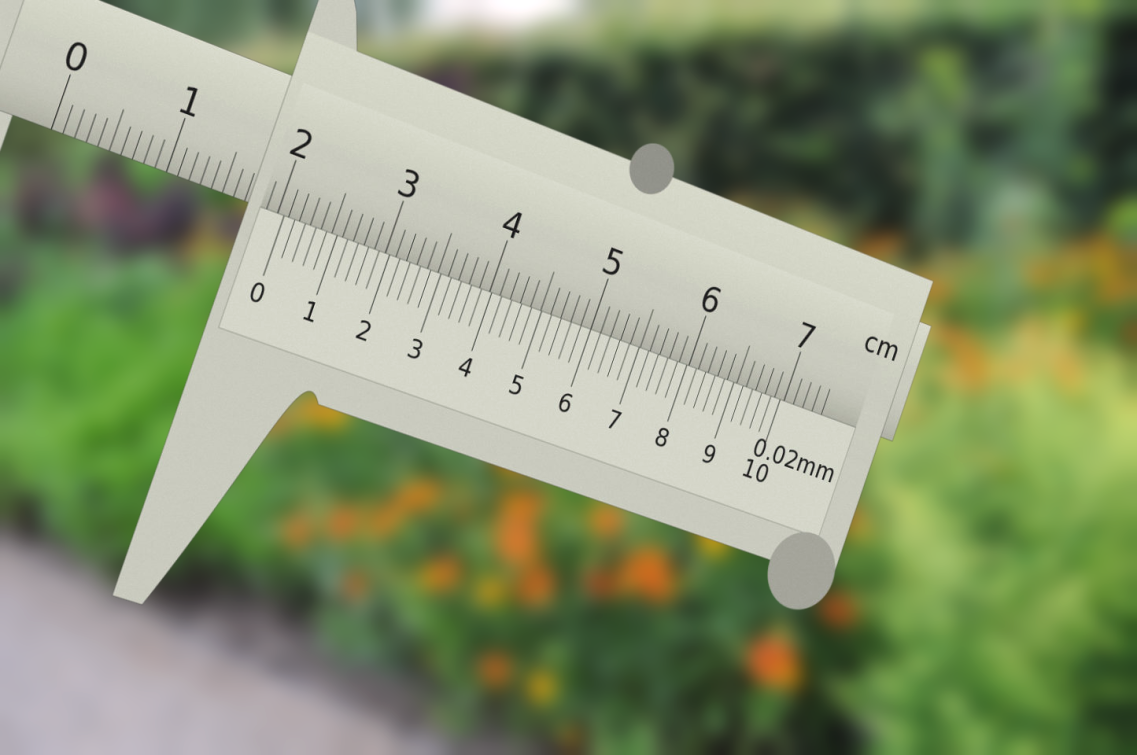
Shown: mm 20.6
